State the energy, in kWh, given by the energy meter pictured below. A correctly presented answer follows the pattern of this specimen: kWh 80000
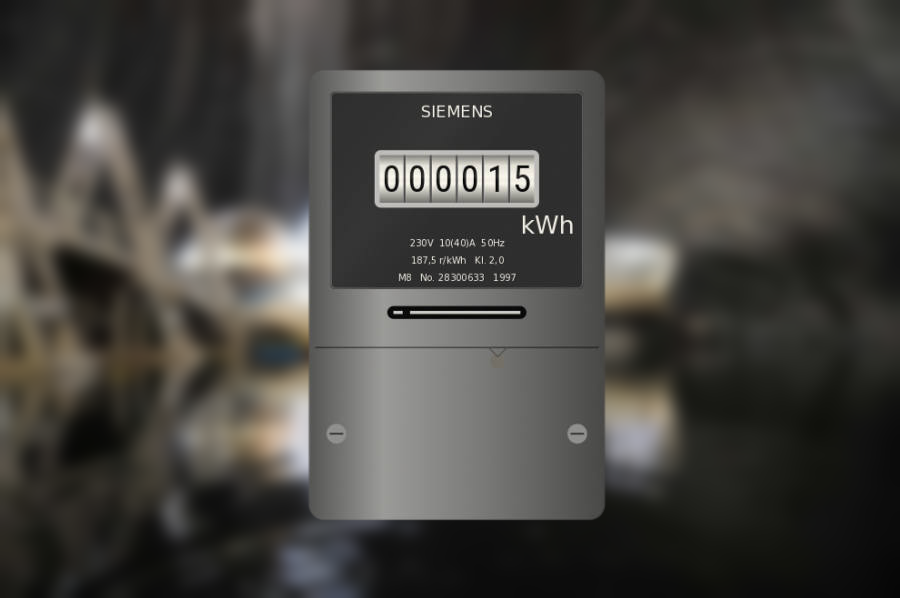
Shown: kWh 15
